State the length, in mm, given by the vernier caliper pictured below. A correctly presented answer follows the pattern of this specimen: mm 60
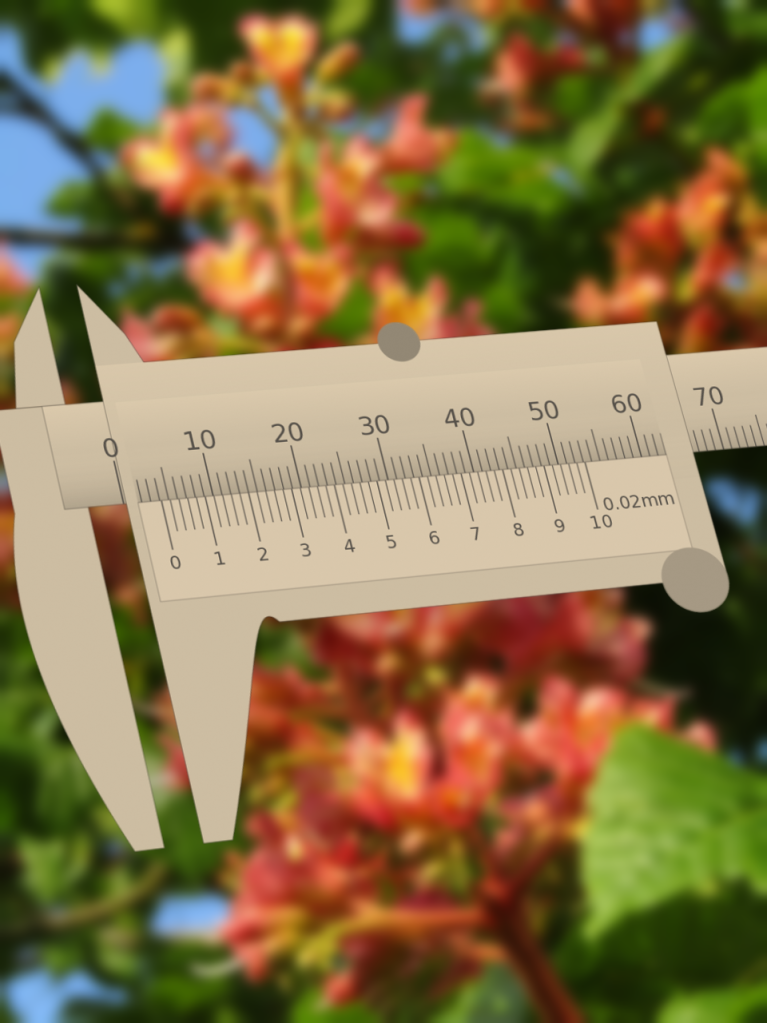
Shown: mm 4.2
